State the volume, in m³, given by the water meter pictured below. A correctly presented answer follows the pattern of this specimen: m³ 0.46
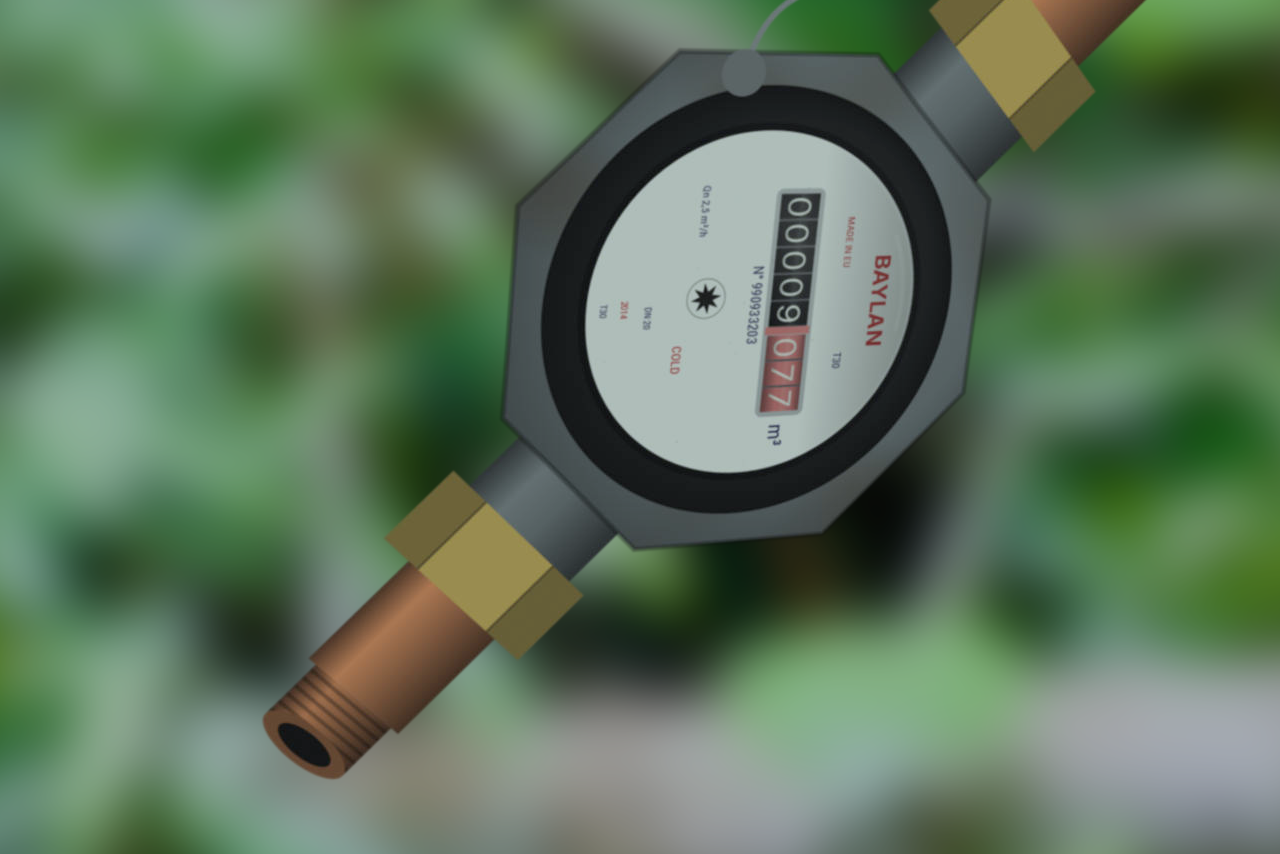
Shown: m³ 9.077
